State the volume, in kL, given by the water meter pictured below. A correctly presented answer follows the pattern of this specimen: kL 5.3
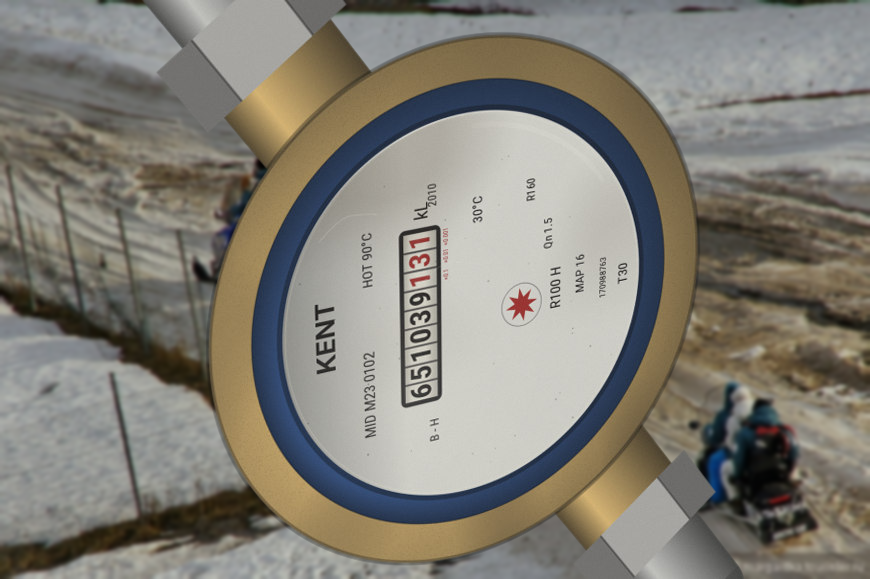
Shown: kL 651039.131
